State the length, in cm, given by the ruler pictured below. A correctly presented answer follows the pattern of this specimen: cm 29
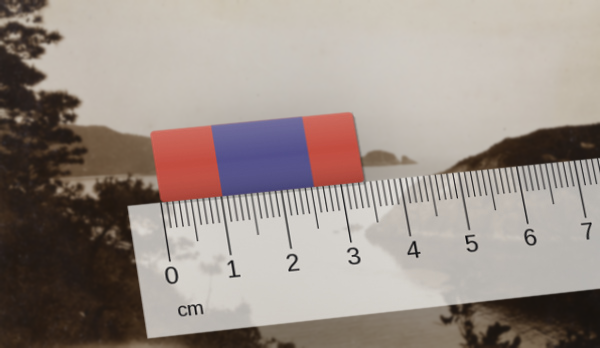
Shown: cm 3.4
